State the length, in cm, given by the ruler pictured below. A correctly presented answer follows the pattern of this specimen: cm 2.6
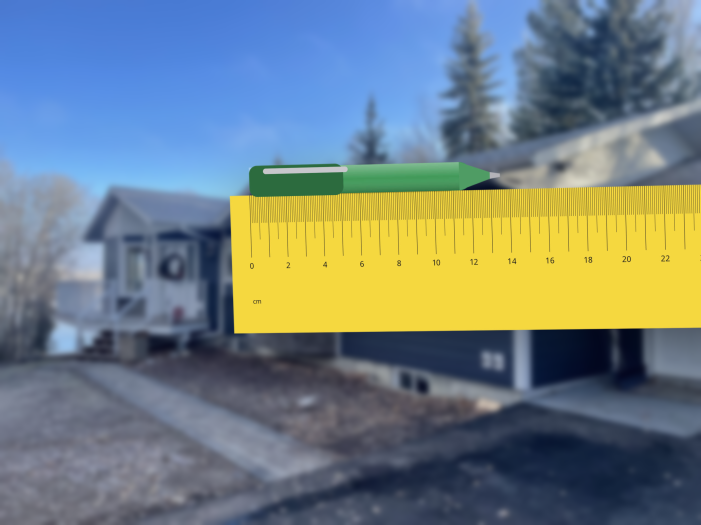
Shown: cm 13.5
